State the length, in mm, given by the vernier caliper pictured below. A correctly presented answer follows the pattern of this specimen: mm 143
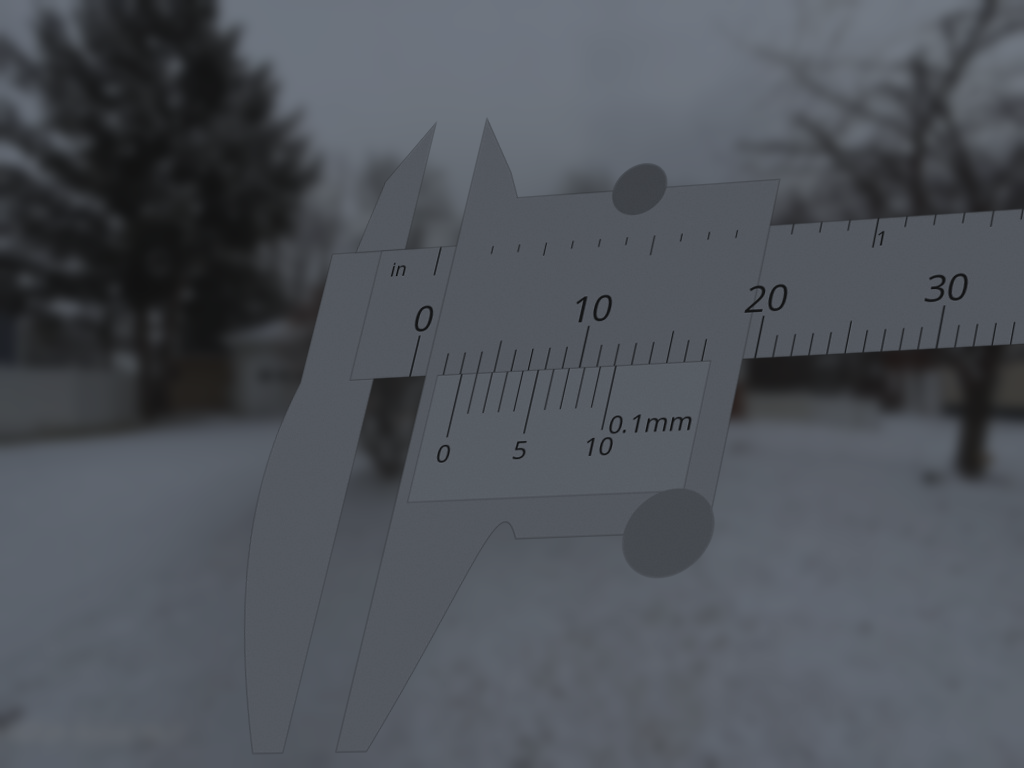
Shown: mm 3.1
